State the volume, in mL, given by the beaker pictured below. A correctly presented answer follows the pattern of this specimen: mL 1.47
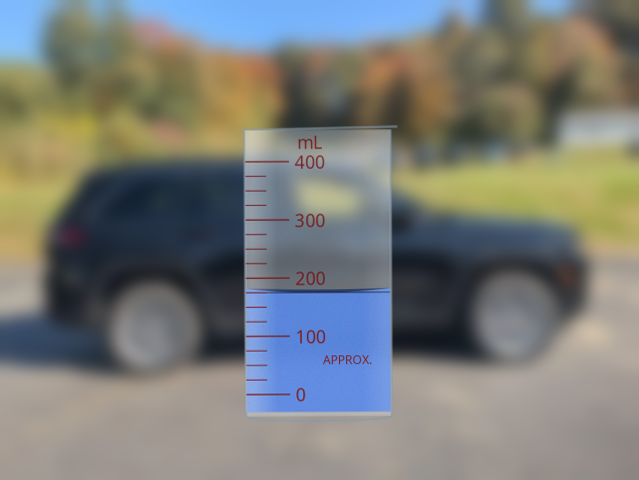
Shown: mL 175
